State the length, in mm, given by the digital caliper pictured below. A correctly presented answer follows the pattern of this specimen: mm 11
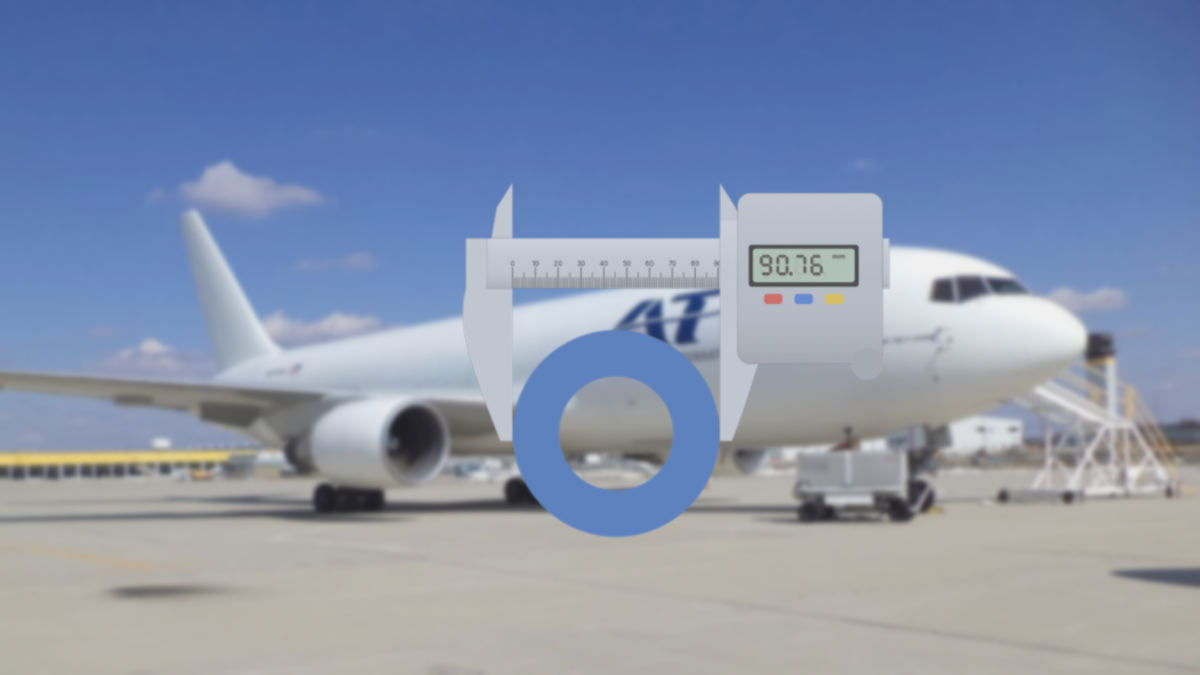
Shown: mm 90.76
